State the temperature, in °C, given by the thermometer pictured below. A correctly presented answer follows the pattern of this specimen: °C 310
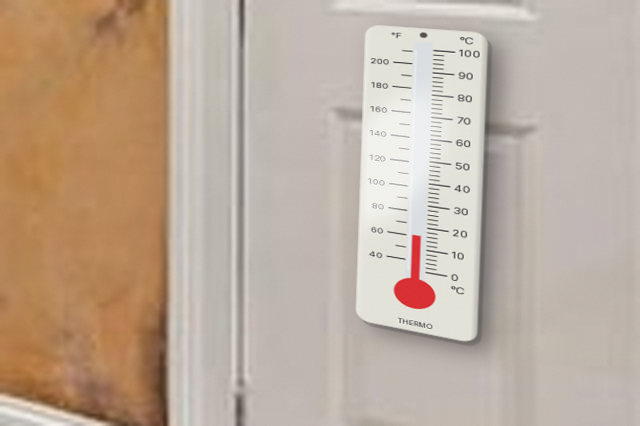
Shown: °C 16
